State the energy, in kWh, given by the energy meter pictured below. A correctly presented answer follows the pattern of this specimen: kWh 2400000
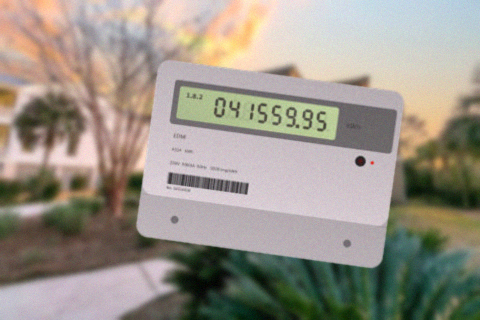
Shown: kWh 41559.95
